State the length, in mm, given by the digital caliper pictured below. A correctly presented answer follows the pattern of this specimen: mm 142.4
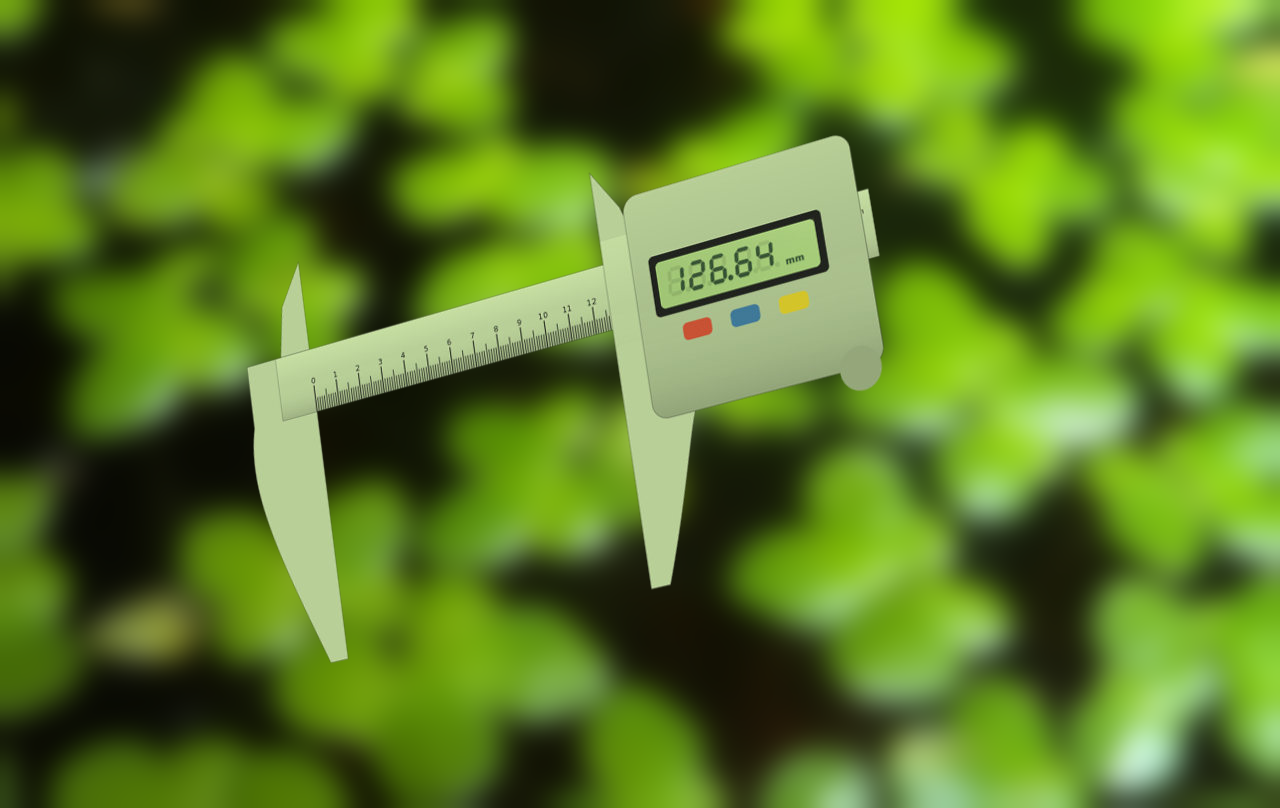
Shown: mm 126.64
